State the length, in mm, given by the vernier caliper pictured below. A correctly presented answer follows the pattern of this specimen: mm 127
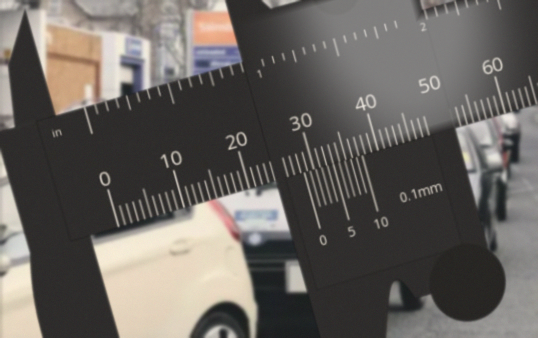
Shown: mm 28.5
